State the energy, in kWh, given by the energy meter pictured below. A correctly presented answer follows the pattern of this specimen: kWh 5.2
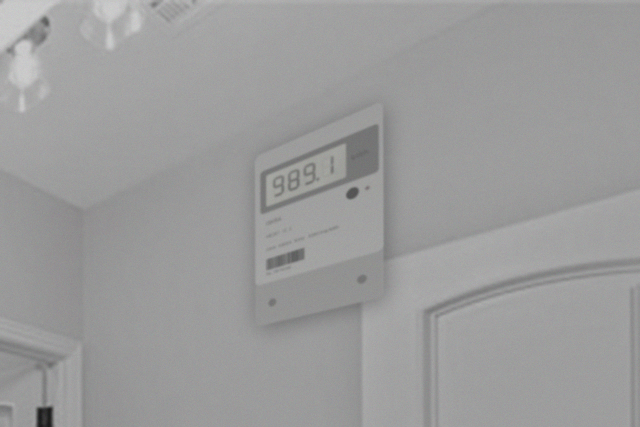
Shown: kWh 989.1
